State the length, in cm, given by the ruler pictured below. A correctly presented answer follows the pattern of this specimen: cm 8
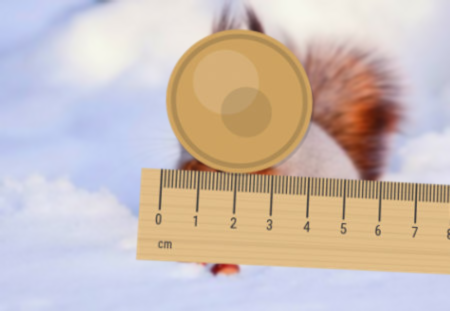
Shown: cm 4
